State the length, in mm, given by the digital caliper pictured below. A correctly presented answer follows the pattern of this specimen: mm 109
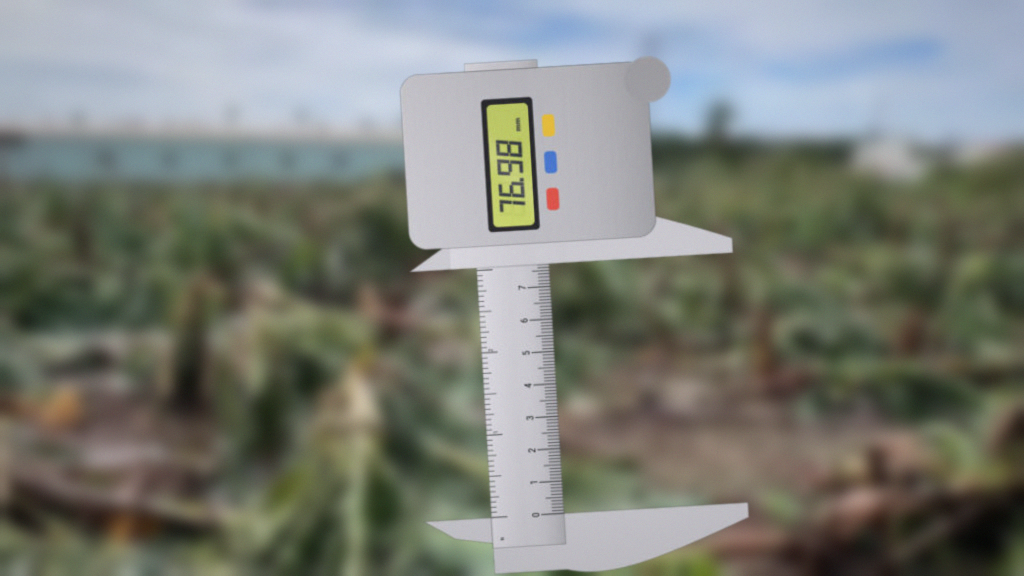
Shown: mm 76.98
